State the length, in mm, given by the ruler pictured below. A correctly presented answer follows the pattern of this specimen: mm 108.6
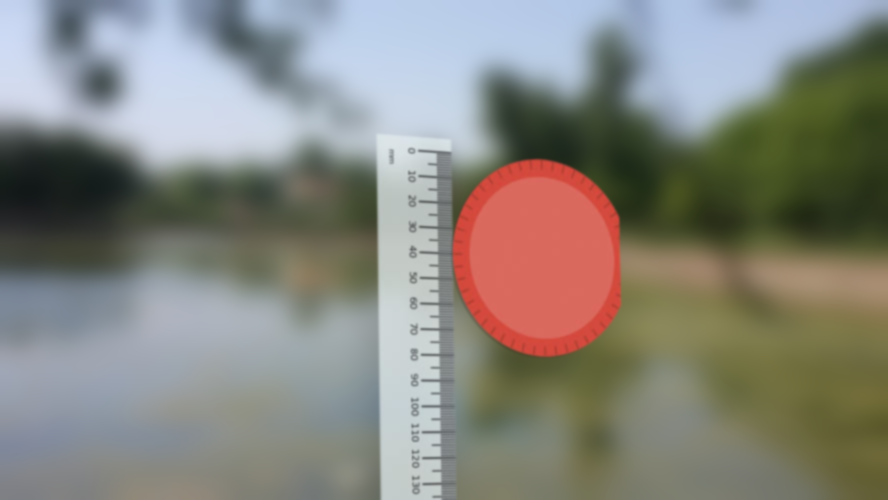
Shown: mm 80
